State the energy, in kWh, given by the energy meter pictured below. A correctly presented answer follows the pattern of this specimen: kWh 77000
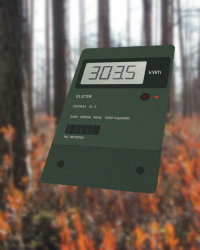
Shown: kWh 303.5
